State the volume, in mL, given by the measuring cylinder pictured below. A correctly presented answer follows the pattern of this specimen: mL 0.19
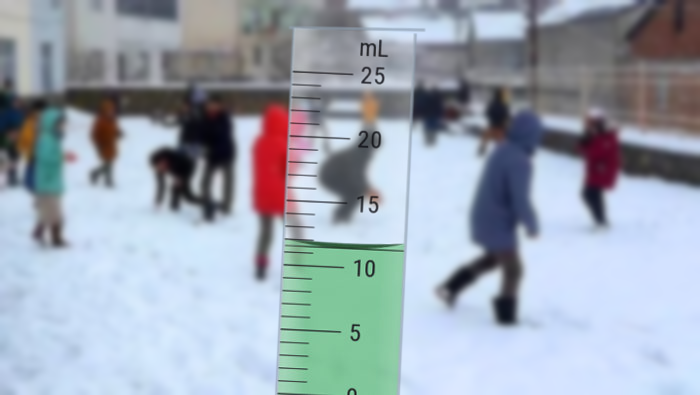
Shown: mL 11.5
